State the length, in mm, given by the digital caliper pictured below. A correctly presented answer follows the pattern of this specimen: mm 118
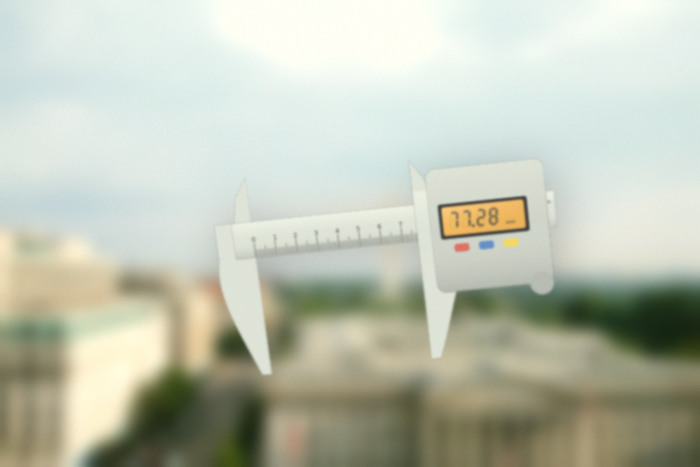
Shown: mm 77.28
